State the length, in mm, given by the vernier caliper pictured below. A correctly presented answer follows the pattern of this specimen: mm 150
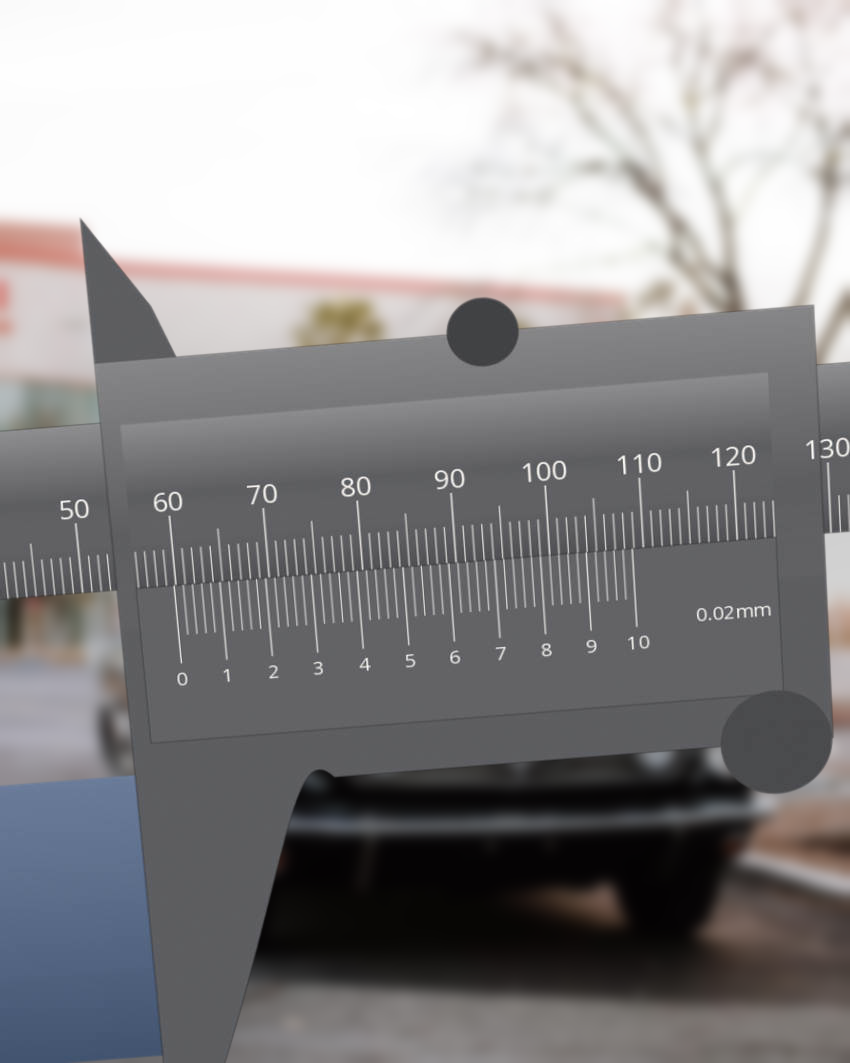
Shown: mm 59.8
